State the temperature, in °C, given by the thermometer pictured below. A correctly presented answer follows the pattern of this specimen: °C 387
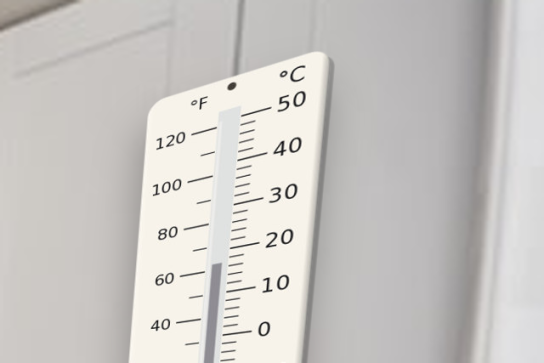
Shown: °C 17
